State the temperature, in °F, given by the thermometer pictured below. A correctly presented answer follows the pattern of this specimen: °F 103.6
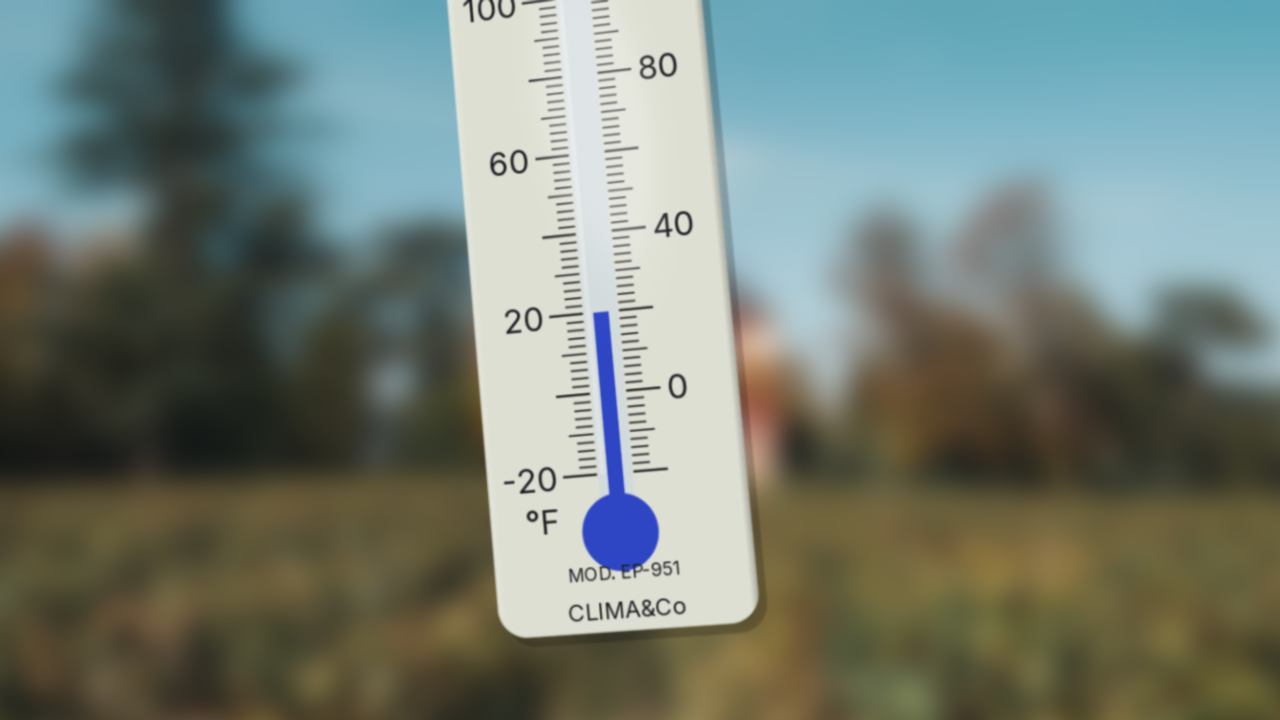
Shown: °F 20
